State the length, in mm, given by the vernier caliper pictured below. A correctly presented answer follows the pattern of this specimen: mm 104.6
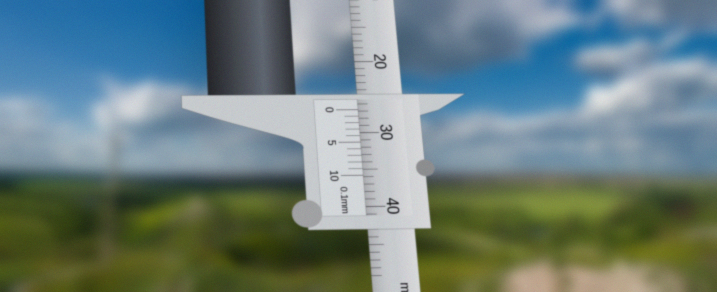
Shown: mm 26.8
